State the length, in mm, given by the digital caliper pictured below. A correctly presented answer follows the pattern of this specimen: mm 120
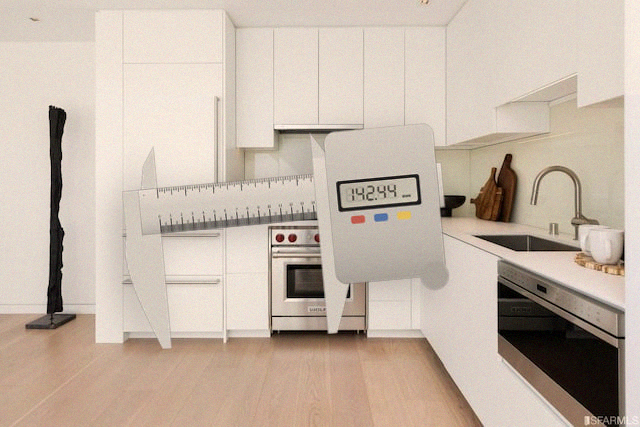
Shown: mm 142.44
